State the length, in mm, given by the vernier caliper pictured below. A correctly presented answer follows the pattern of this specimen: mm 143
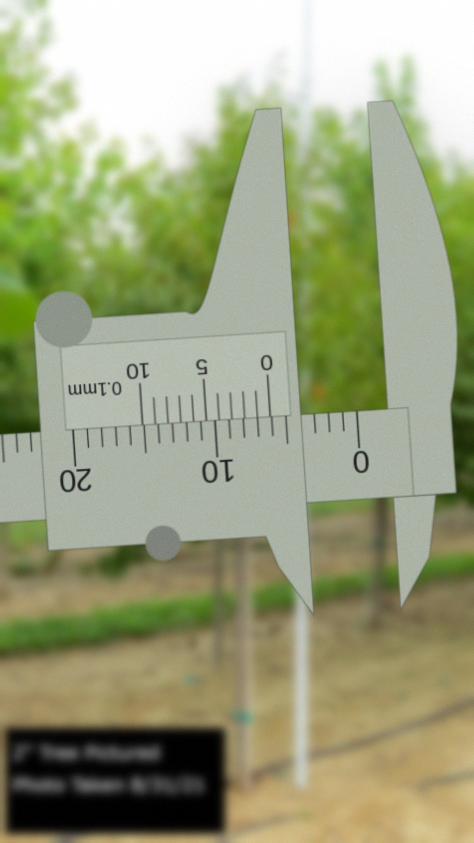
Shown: mm 6.1
